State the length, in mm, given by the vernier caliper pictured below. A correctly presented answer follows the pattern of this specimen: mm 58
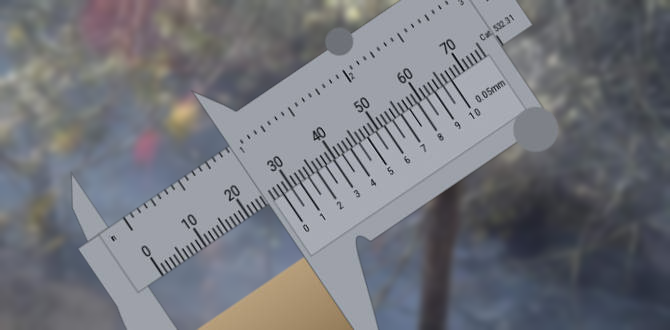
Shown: mm 28.0
